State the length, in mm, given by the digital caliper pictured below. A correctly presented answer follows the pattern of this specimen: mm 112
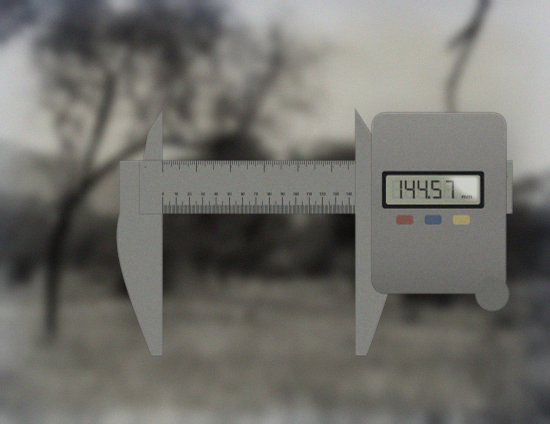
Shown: mm 144.57
